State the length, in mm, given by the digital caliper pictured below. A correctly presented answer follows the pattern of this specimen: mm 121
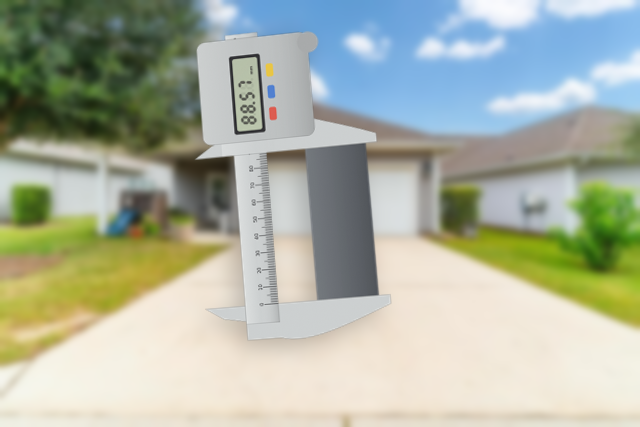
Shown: mm 88.57
